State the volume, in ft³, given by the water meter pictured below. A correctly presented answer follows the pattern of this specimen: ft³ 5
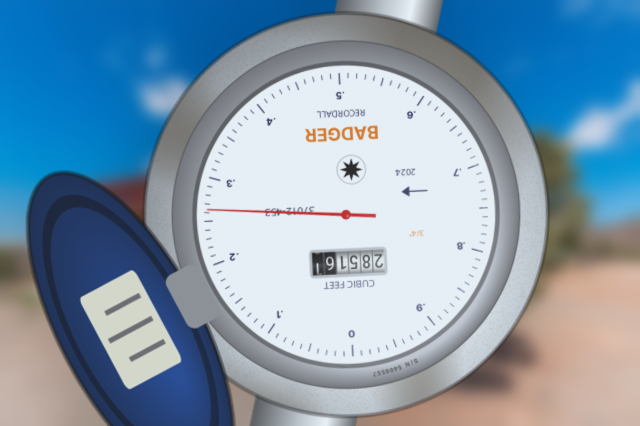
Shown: ft³ 285161.26
